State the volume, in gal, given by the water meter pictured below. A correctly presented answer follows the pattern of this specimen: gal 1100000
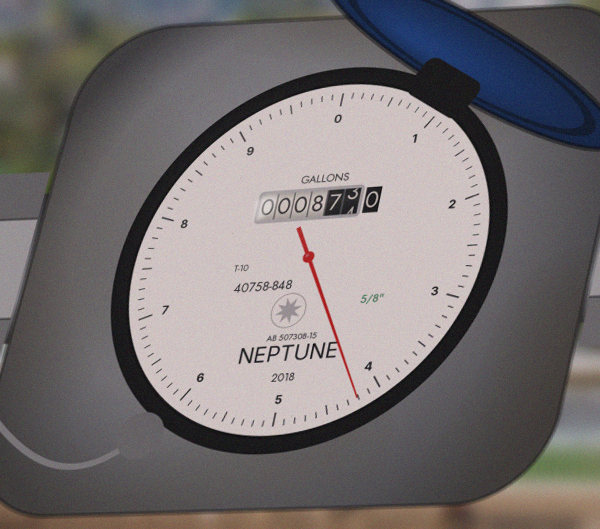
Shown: gal 8734.2
